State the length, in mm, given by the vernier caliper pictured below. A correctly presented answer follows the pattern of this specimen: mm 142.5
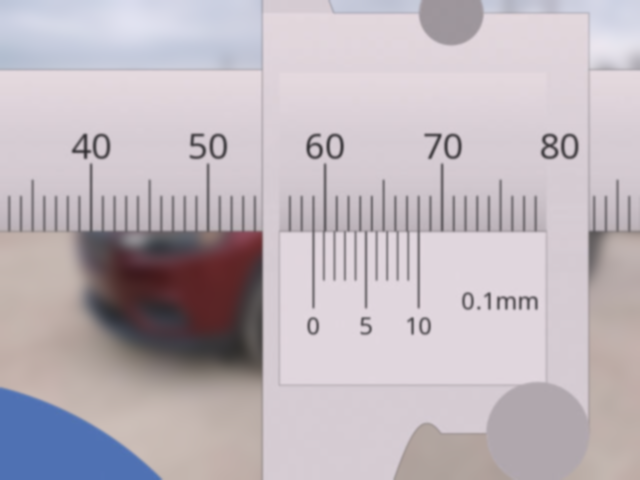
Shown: mm 59.0
